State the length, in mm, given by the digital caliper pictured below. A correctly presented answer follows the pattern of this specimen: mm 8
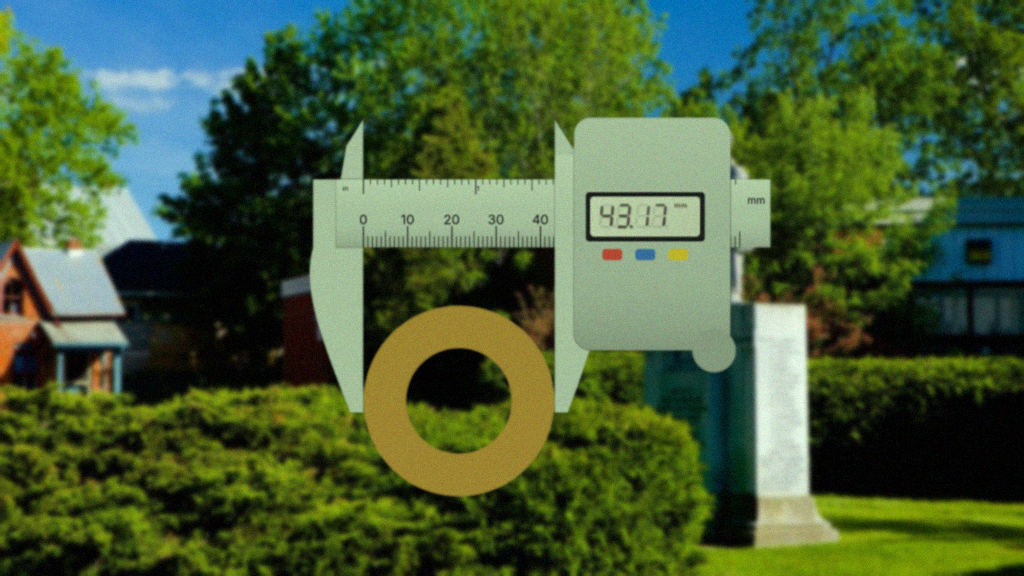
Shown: mm 43.17
